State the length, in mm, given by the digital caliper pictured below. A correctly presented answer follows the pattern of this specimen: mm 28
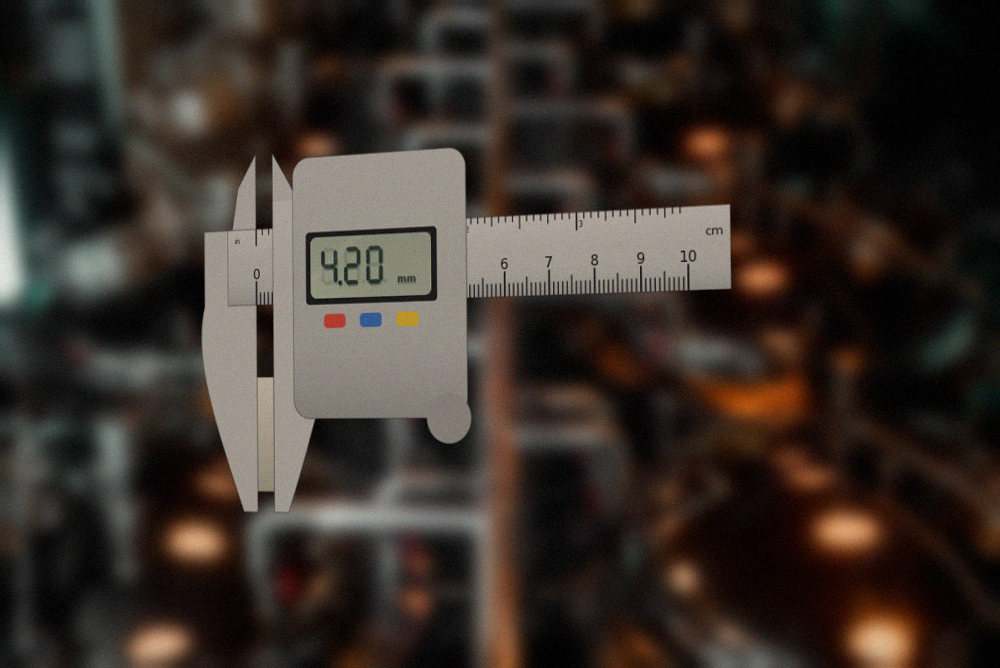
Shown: mm 4.20
